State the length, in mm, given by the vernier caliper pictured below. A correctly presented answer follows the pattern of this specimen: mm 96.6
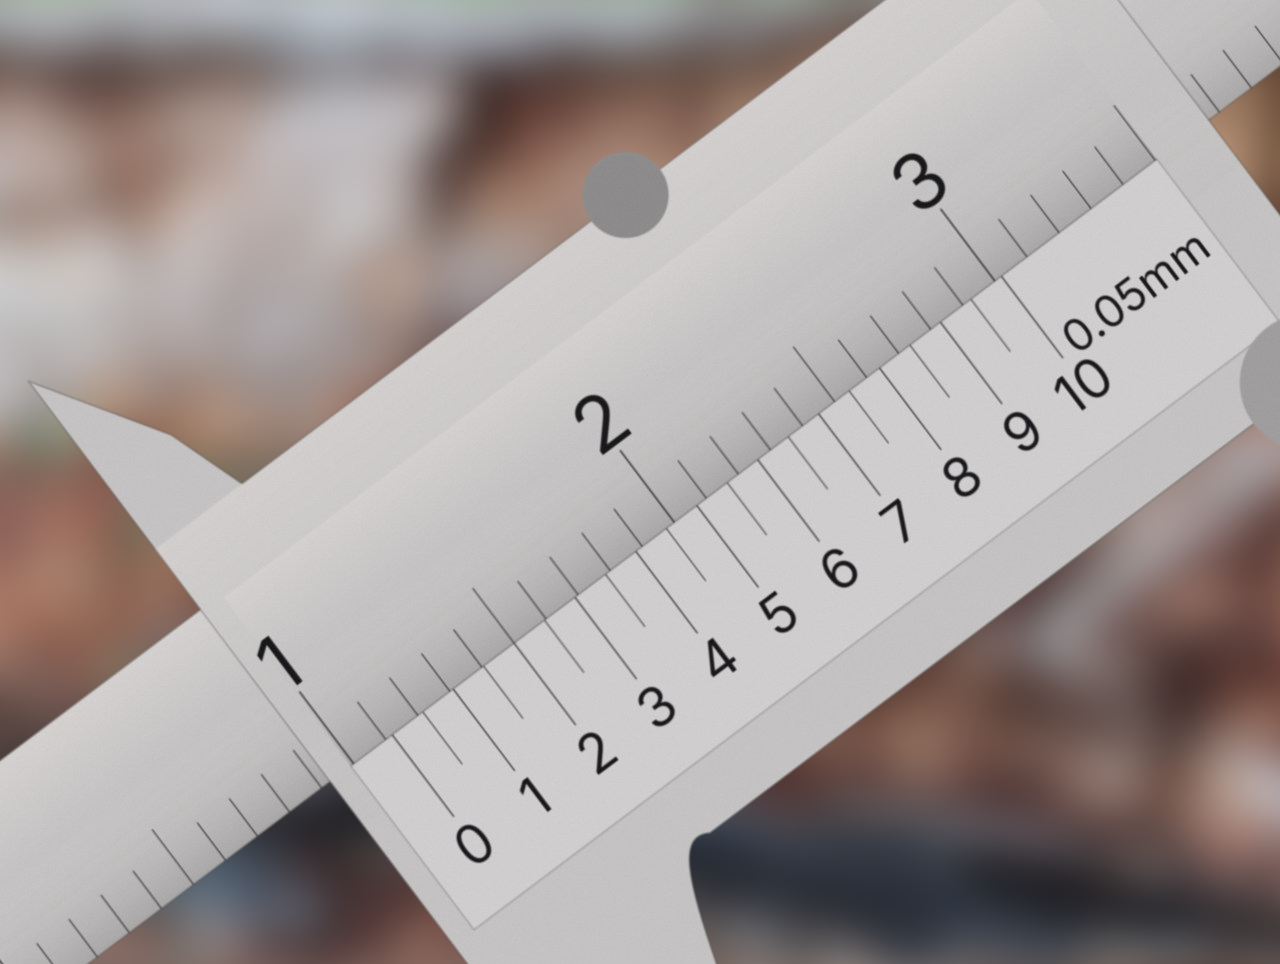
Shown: mm 11.20
